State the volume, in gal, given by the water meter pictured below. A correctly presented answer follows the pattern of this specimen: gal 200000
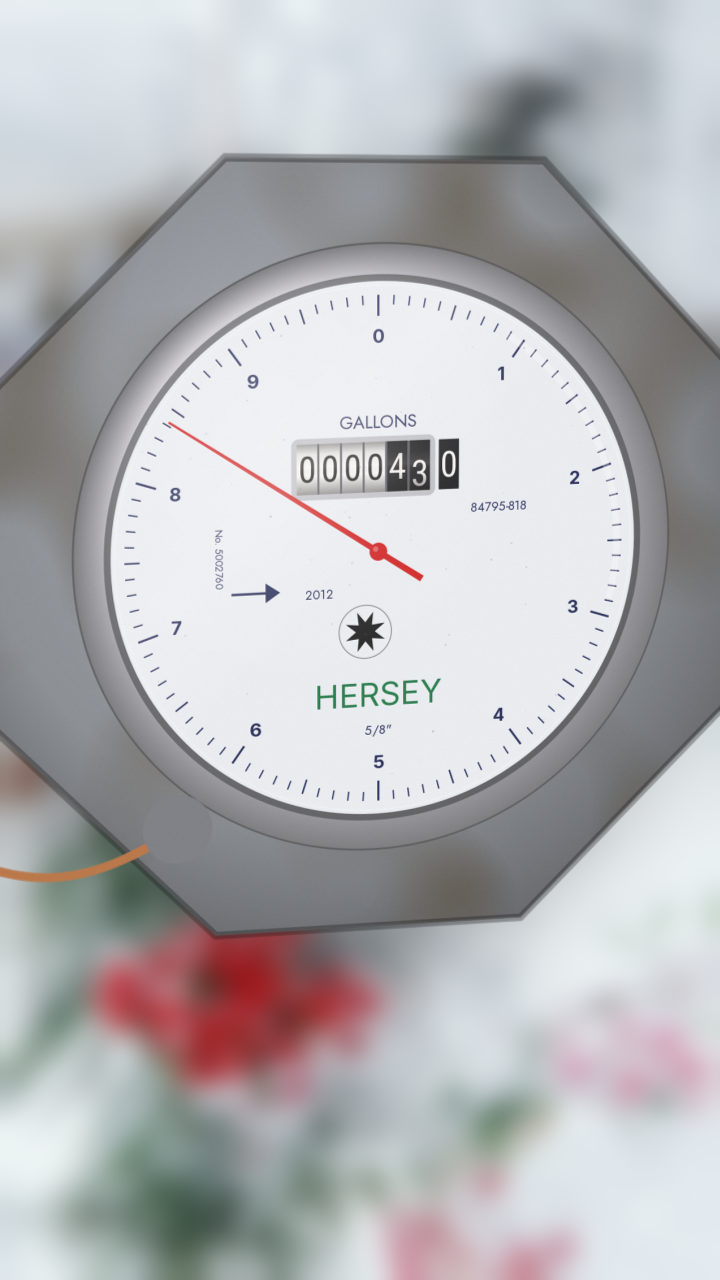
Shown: gal 428.4
